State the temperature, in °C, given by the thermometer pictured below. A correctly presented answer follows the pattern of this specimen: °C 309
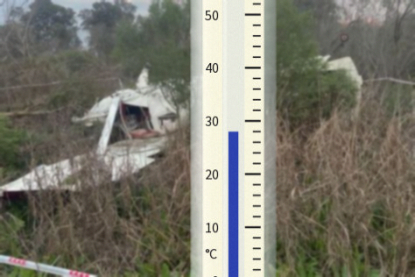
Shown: °C 28
